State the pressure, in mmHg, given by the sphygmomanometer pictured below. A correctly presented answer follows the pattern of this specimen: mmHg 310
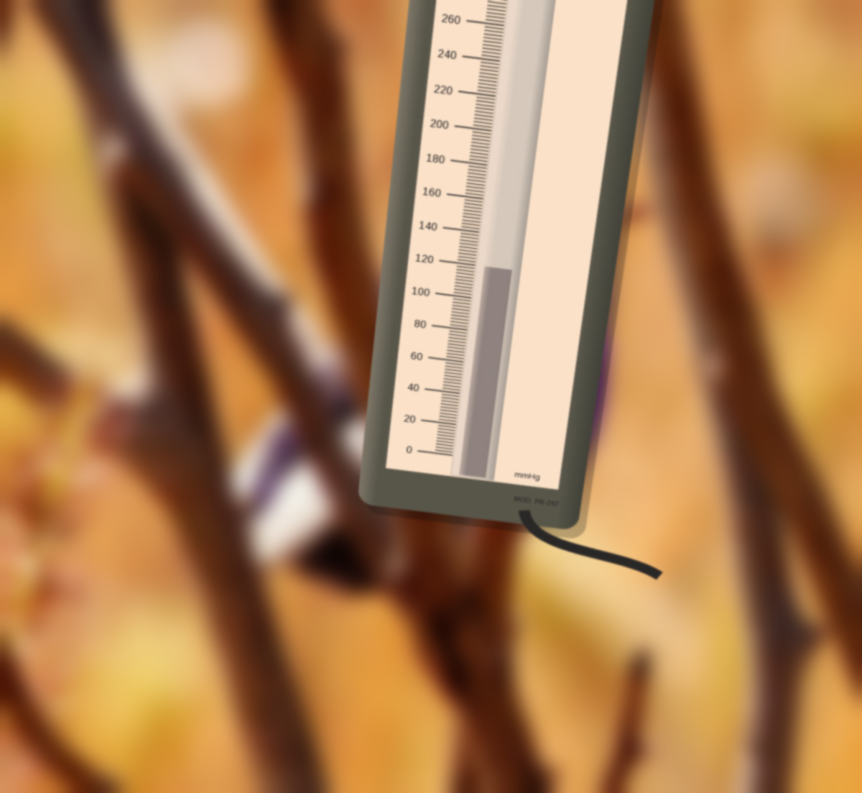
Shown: mmHg 120
